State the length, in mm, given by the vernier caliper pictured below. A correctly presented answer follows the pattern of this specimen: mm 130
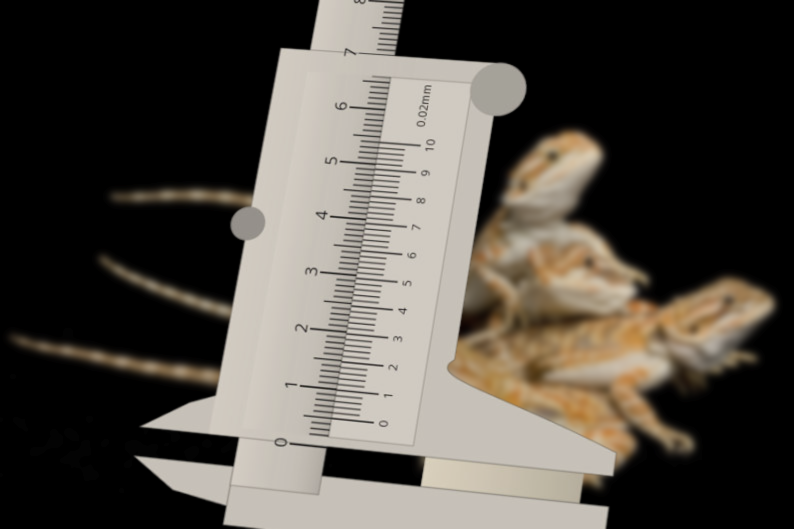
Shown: mm 5.0
